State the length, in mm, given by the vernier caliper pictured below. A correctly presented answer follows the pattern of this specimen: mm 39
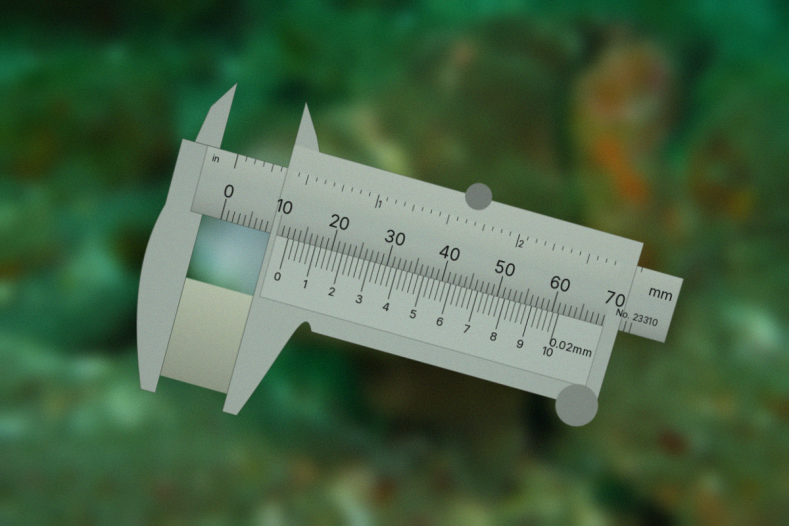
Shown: mm 12.2
